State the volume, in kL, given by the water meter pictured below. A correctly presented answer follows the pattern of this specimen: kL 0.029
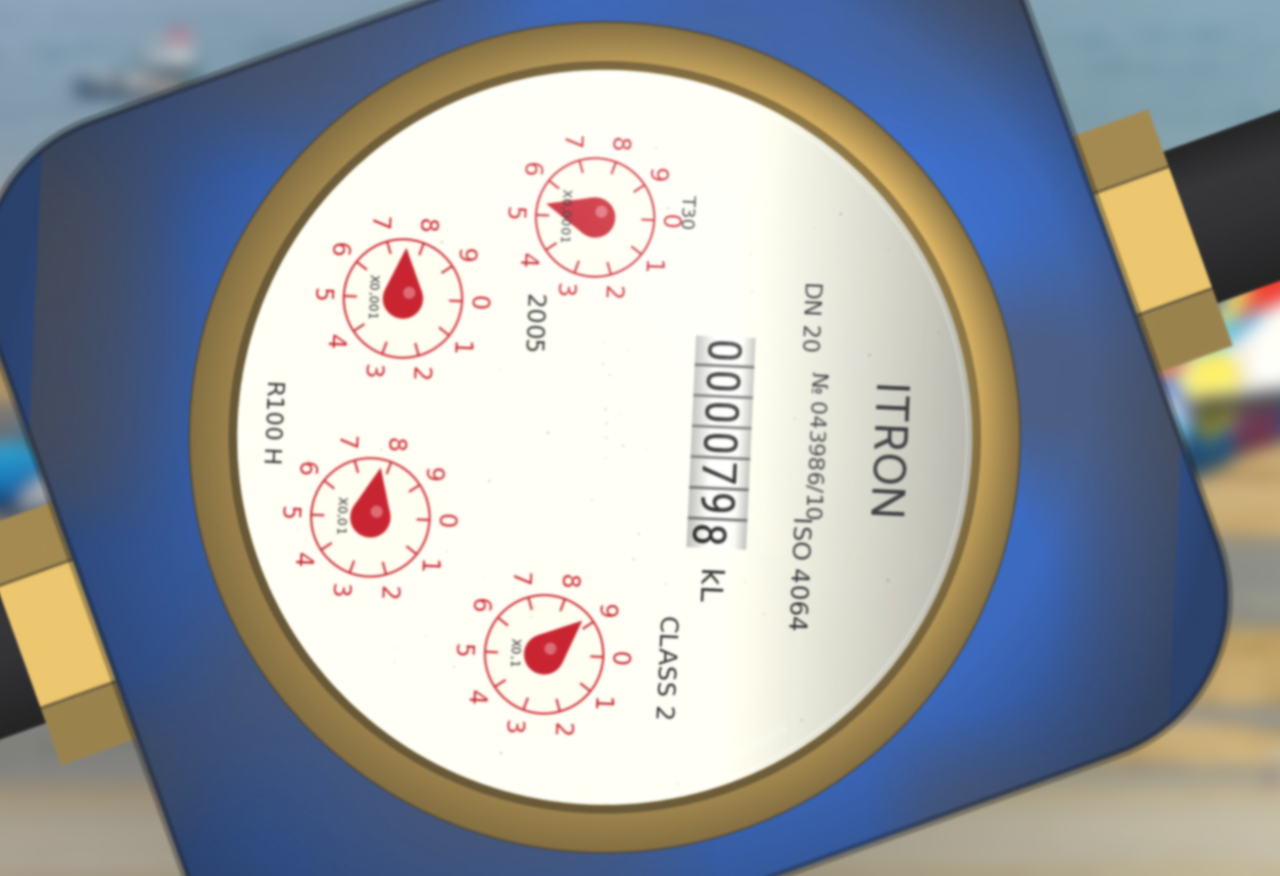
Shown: kL 797.8775
